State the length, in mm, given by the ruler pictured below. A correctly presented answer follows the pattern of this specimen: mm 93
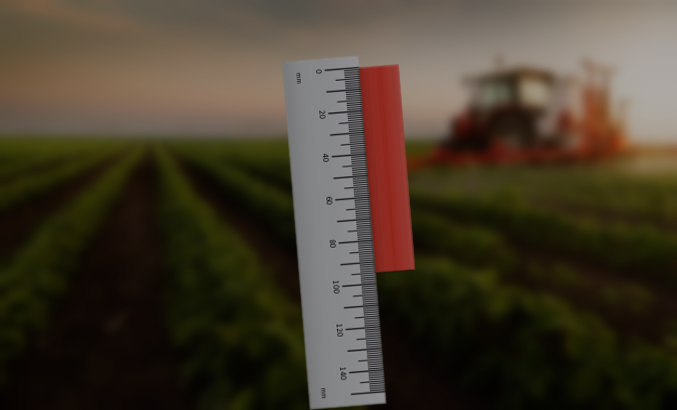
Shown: mm 95
